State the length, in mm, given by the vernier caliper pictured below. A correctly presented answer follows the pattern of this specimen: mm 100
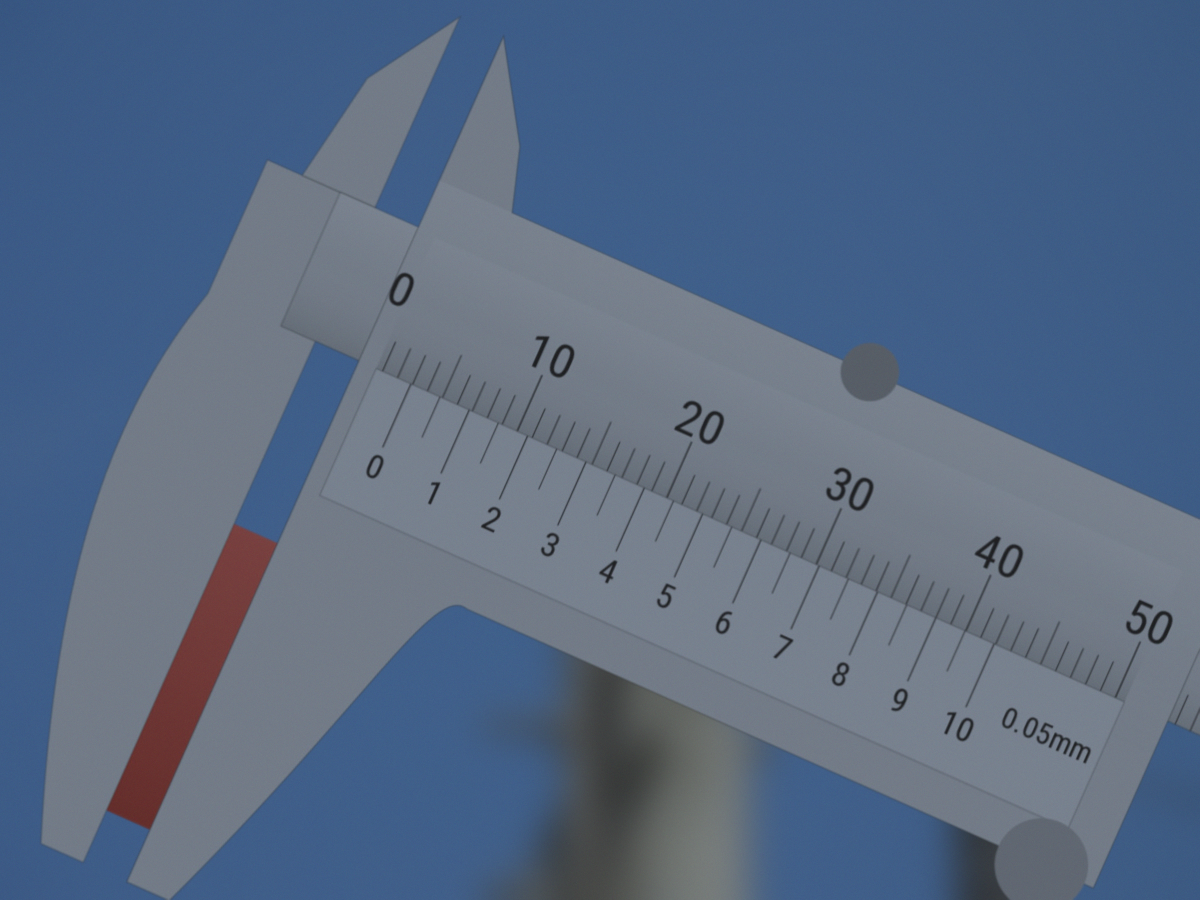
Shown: mm 2.9
